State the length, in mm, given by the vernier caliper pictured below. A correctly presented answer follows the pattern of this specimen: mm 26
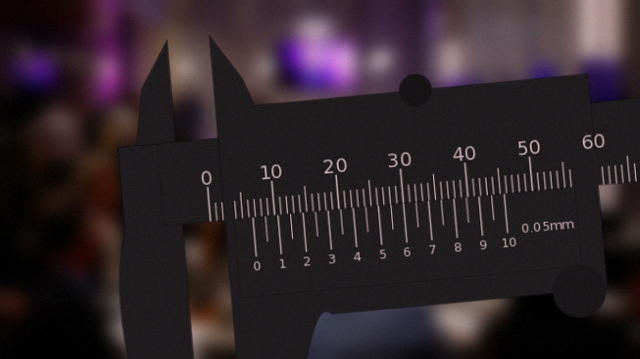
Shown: mm 6.6
